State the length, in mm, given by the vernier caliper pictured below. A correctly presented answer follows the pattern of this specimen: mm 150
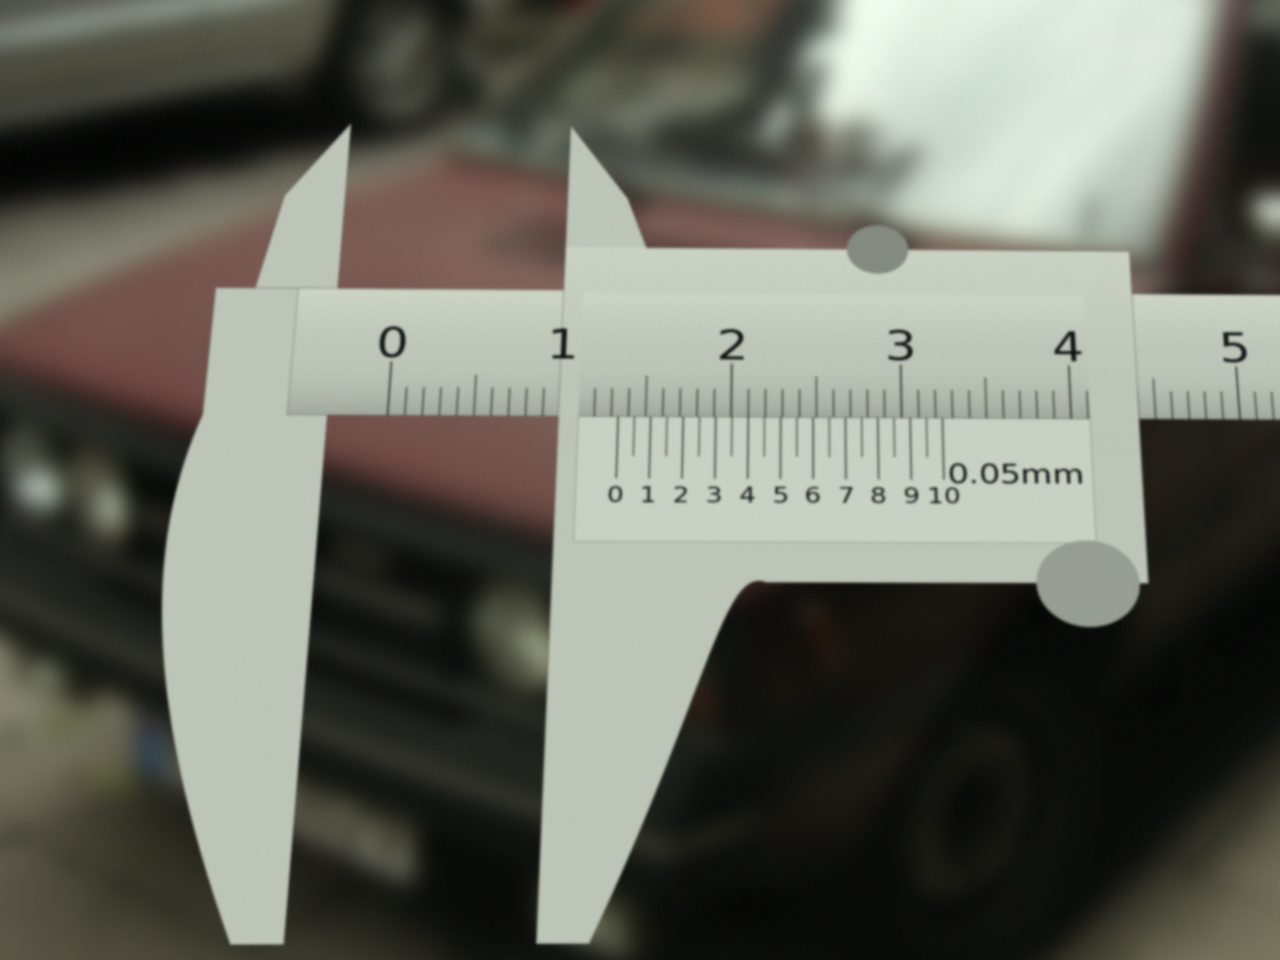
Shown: mm 13.4
